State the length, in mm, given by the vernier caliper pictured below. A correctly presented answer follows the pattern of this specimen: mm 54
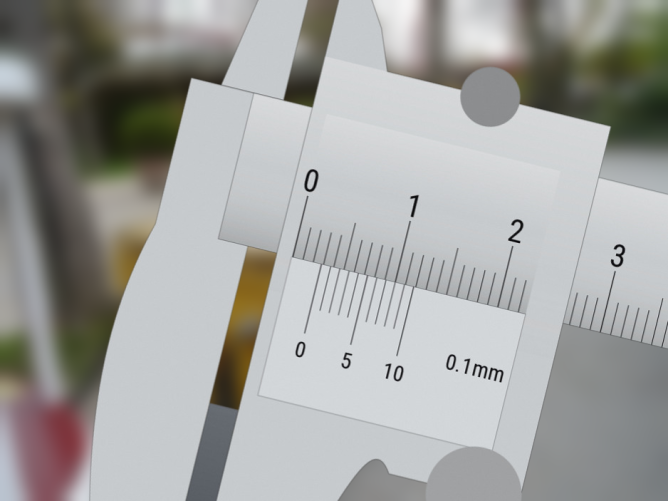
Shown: mm 2.8
